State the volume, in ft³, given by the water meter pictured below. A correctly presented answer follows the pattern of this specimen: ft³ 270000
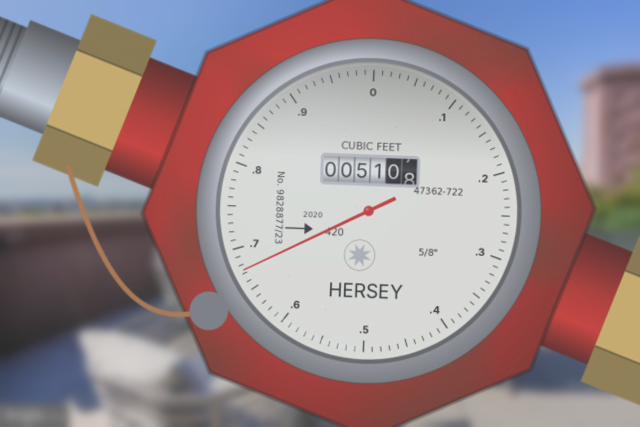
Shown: ft³ 5107.67
